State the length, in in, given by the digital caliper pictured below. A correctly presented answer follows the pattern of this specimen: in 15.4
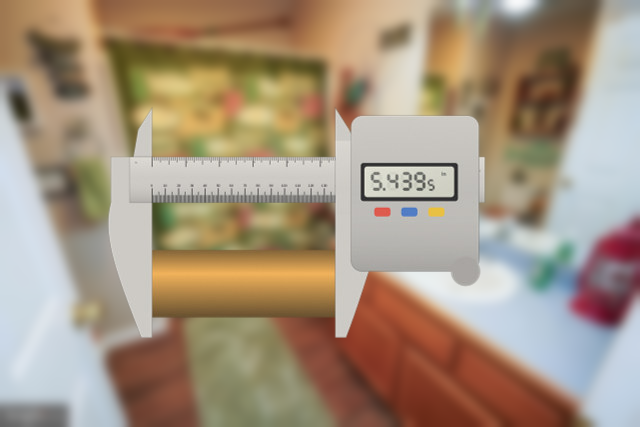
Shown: in 5.4395
